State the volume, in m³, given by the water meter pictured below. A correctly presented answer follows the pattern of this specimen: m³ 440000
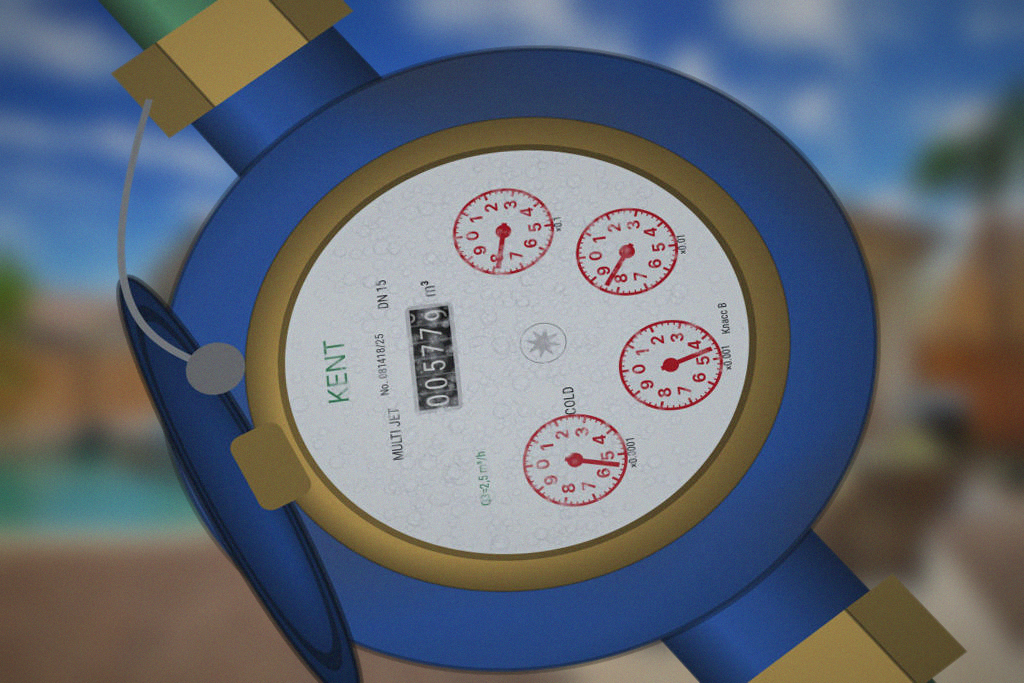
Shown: m³ 5778.7845
